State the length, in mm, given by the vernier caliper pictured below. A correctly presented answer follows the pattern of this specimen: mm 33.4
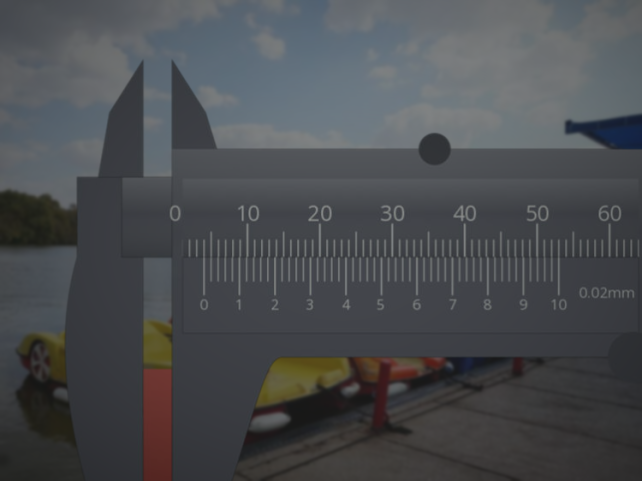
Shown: mm 4.0
